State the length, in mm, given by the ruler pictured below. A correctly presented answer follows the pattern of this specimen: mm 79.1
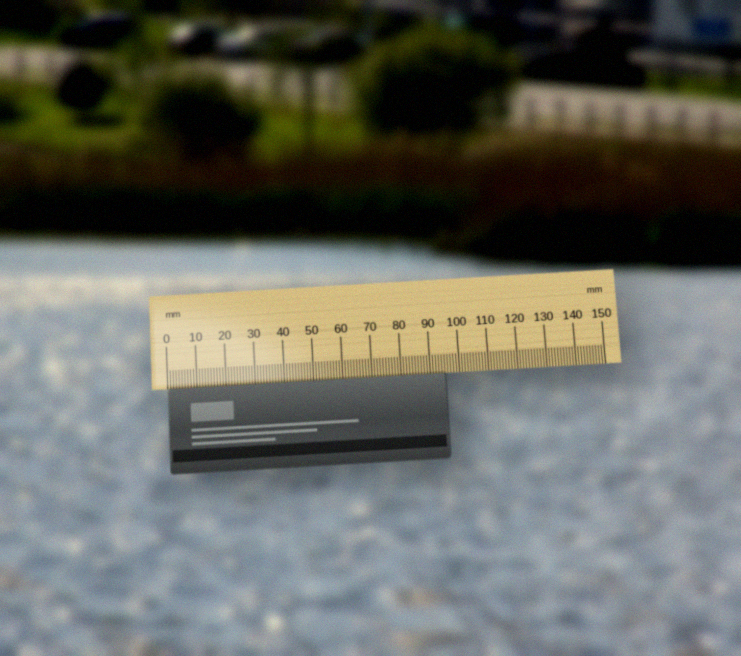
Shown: mm 95
